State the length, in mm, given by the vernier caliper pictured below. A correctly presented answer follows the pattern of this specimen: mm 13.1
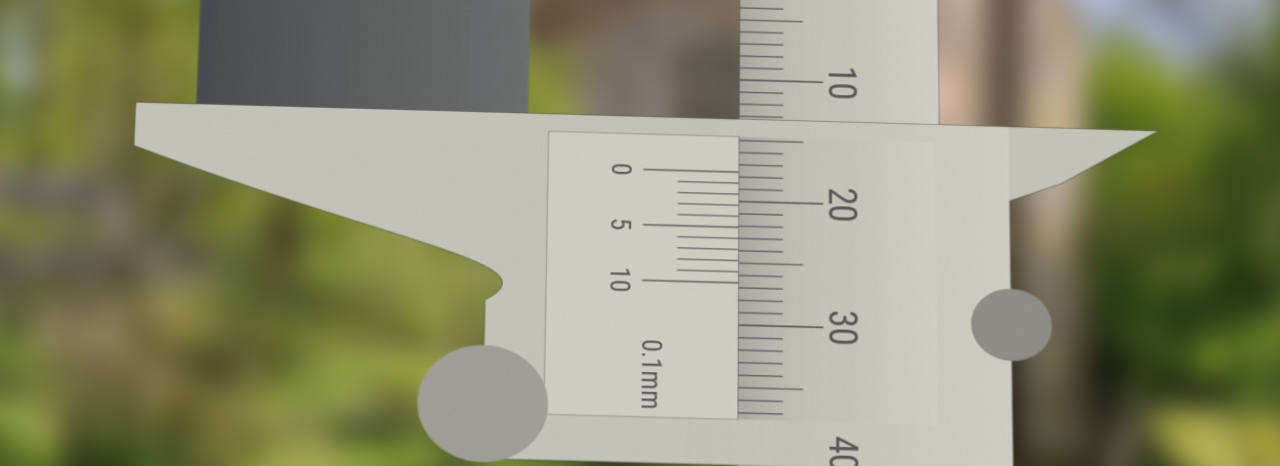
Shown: mm 17.6
